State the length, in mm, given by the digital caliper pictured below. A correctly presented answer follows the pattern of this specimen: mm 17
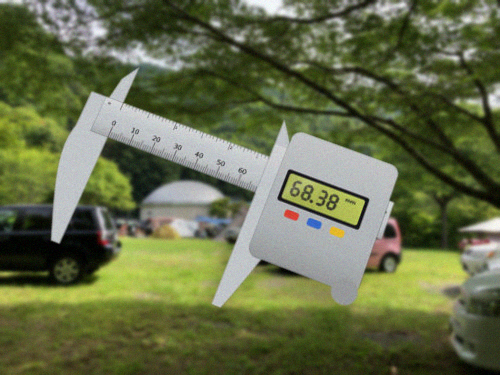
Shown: mm 68.38
